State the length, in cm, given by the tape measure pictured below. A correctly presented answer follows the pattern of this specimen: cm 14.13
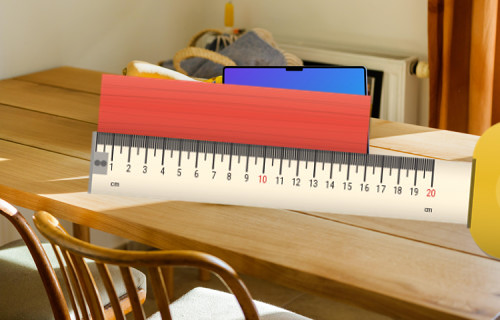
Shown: cm 16
